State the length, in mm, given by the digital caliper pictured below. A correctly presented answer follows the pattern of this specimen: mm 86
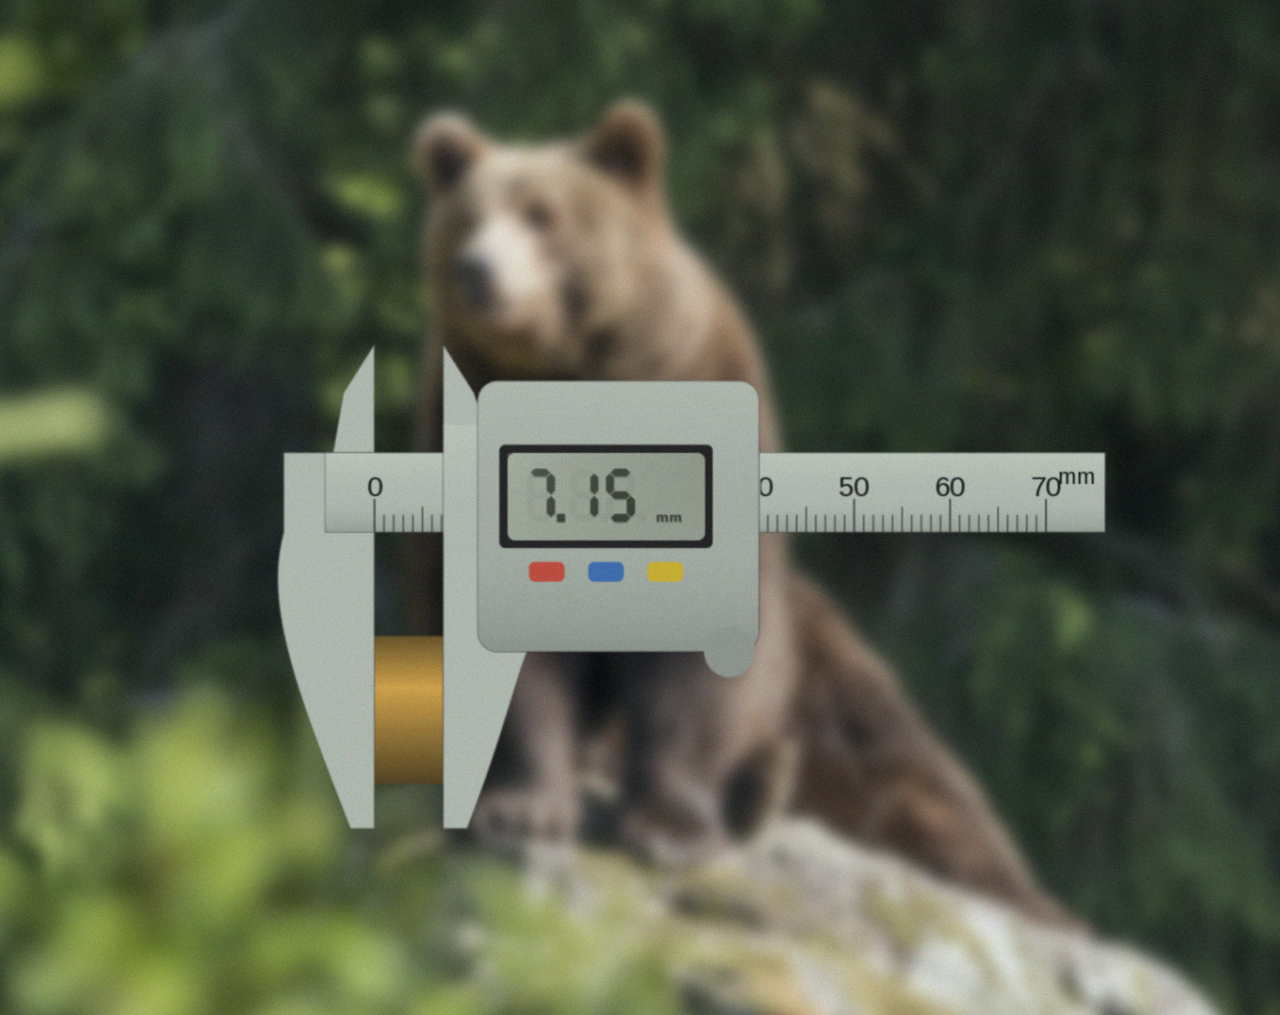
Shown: mm 7.15
